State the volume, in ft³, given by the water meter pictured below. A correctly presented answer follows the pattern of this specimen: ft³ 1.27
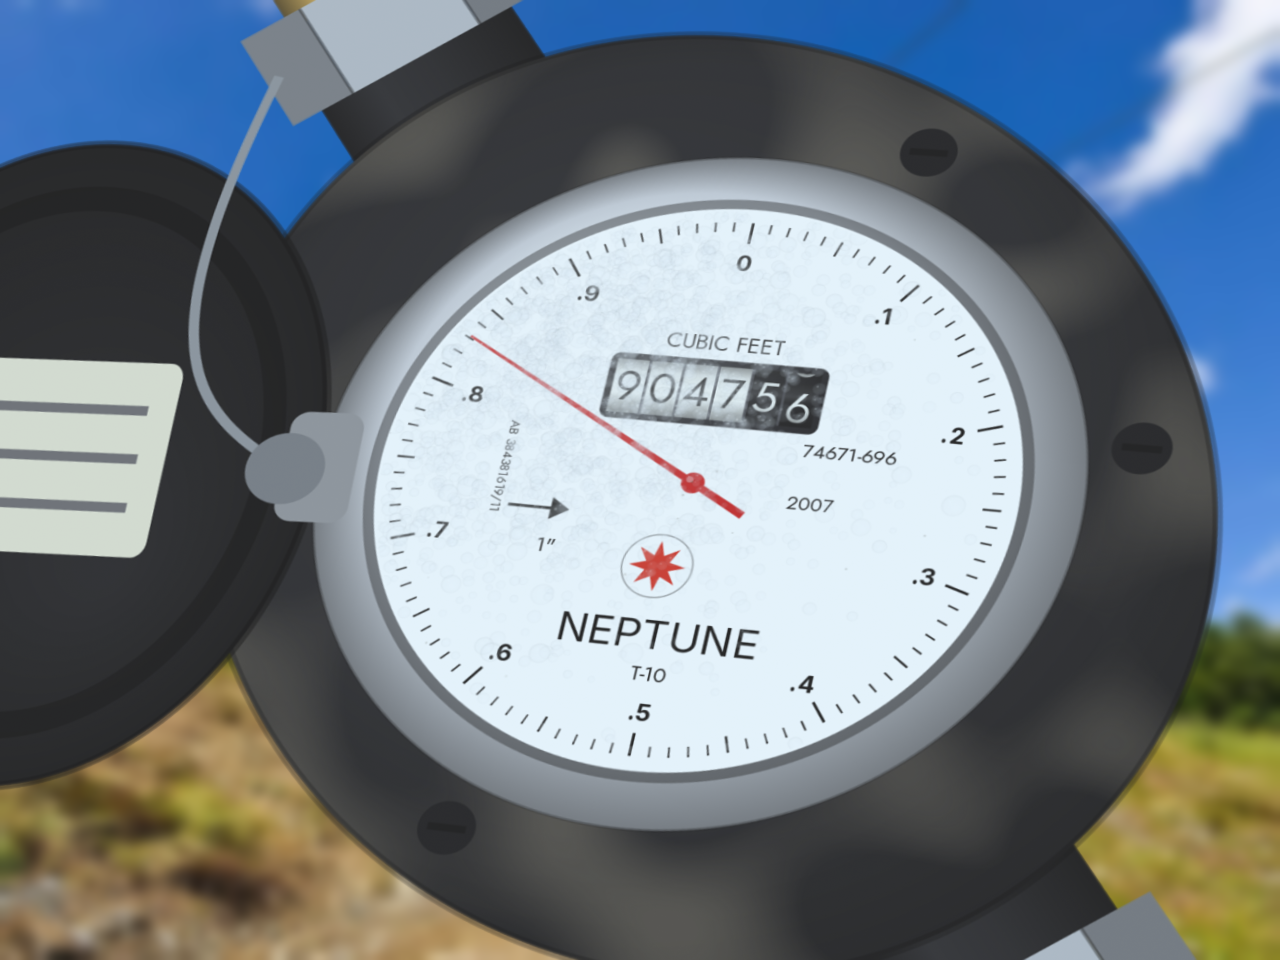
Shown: ft³ 904755.83
